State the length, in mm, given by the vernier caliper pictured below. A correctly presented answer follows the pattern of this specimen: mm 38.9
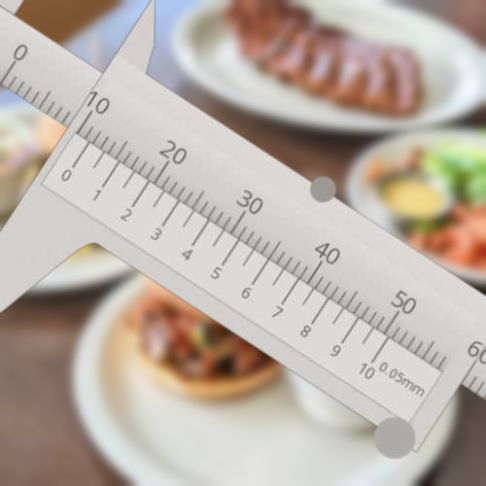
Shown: mm 11.6
